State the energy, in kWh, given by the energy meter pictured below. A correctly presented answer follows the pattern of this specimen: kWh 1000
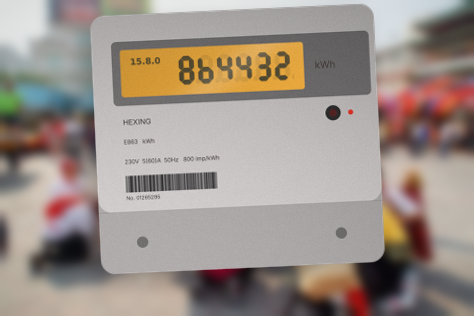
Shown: kWh 864432
